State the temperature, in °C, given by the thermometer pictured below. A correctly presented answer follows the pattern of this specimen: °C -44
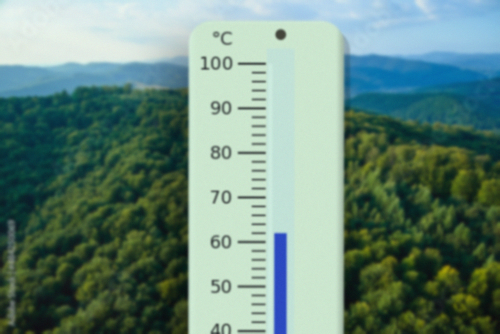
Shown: °C 62
